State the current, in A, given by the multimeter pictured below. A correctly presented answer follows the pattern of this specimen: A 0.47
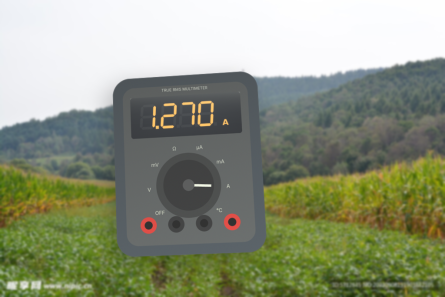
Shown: A 1.270
